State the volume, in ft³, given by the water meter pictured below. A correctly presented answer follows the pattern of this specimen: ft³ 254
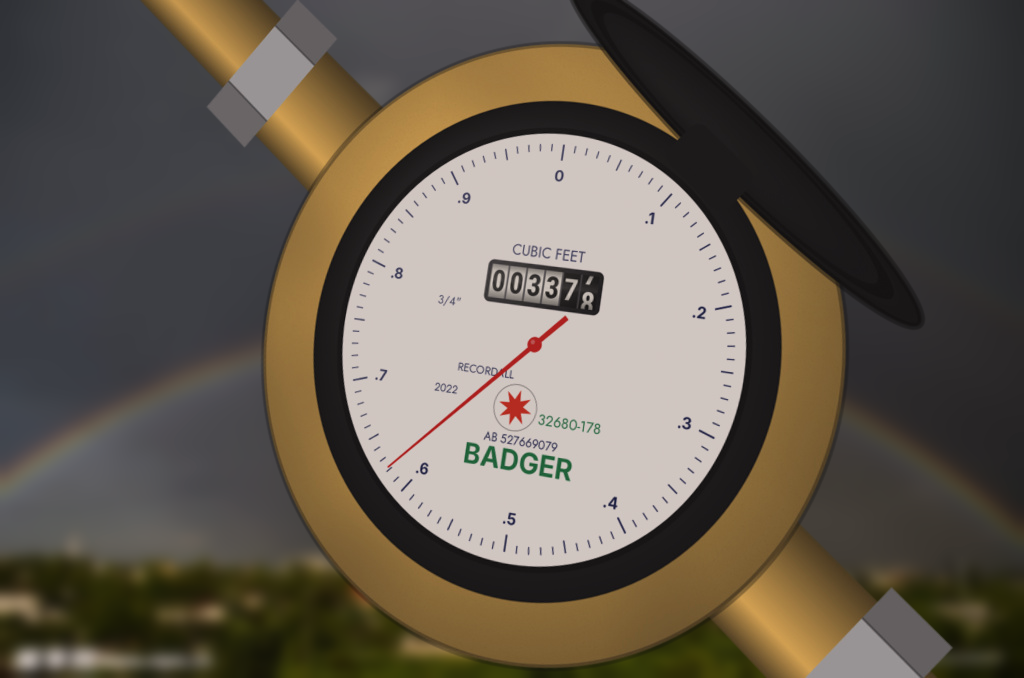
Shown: ft³ 3377.62
